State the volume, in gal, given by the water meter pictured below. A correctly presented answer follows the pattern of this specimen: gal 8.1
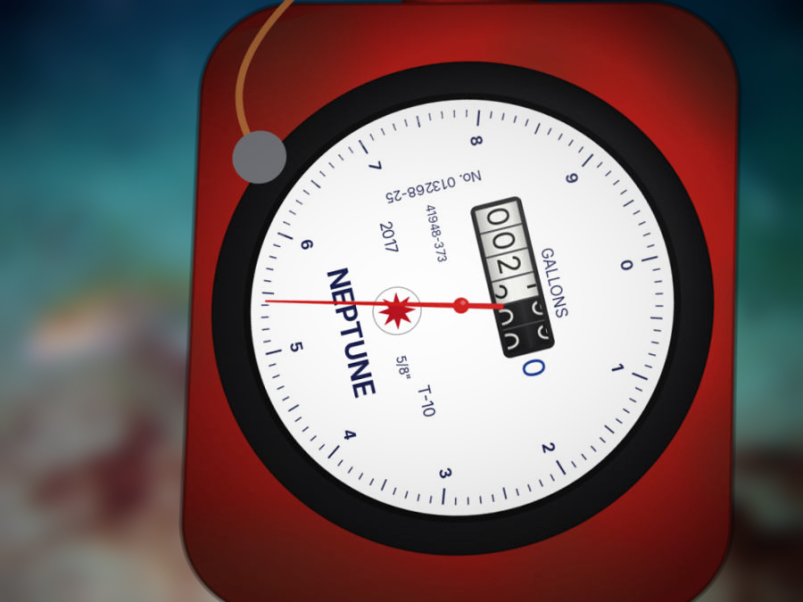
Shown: gal 21995.4
